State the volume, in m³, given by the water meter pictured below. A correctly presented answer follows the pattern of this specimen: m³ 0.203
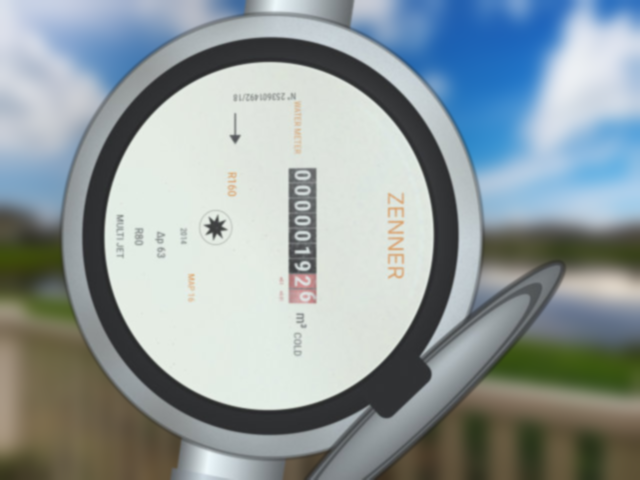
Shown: m³ 19.26
